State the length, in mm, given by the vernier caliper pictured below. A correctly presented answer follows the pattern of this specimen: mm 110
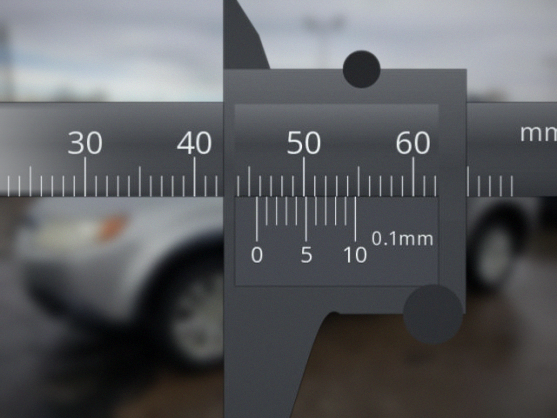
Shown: mm 45.7
